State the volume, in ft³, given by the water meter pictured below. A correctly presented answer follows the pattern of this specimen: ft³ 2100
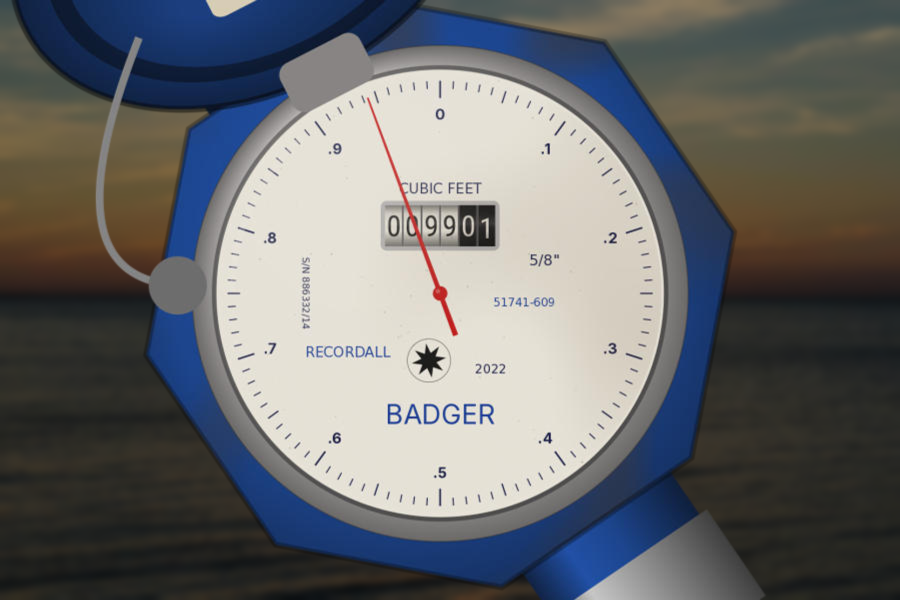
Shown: ft³ 9900.94
